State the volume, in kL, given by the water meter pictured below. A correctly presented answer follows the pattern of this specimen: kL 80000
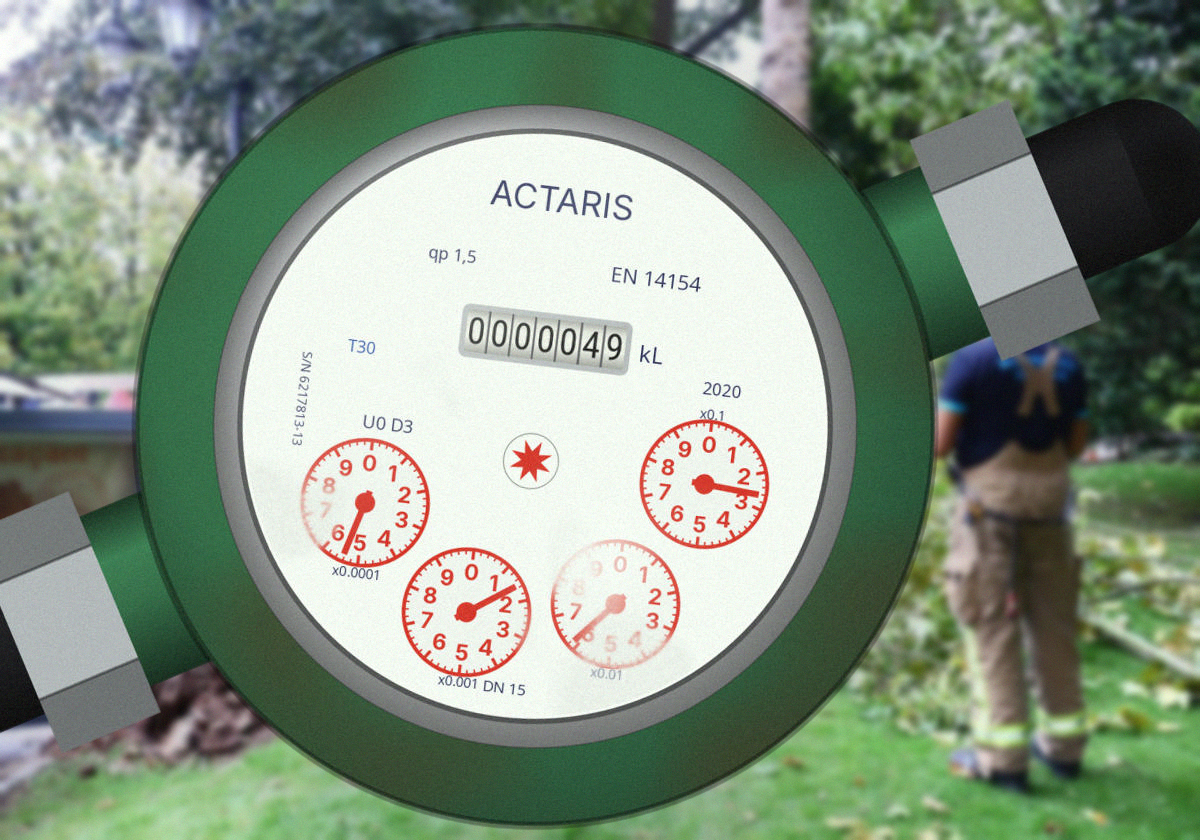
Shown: kL 49.2615
